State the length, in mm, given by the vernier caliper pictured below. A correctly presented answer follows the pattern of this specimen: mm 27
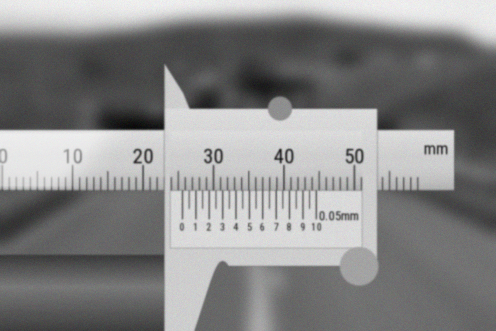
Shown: mm 25.6
